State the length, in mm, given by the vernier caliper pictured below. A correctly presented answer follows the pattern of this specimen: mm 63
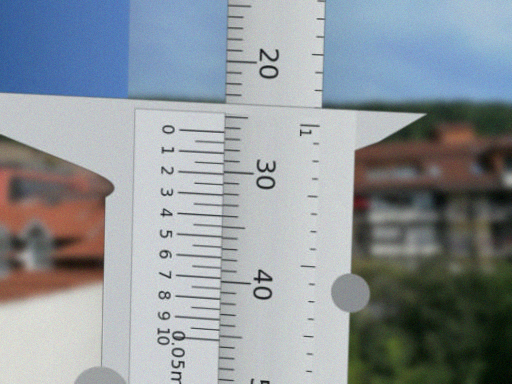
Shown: mm 26.4
